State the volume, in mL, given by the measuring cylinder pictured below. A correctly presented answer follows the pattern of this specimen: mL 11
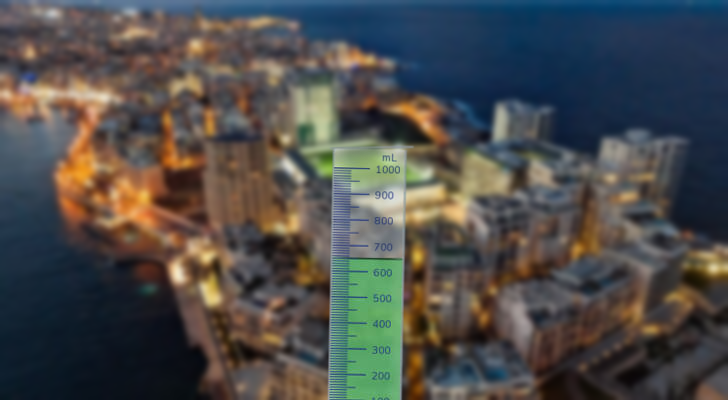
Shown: mL 650
